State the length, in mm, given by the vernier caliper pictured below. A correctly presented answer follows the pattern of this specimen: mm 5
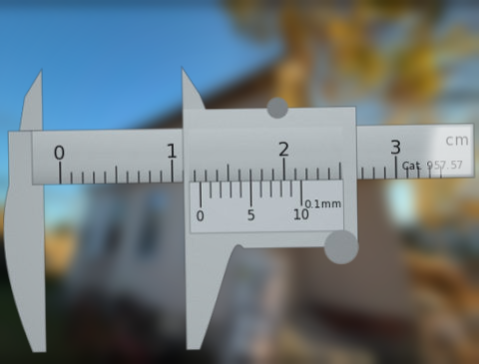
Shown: mm 12.5
